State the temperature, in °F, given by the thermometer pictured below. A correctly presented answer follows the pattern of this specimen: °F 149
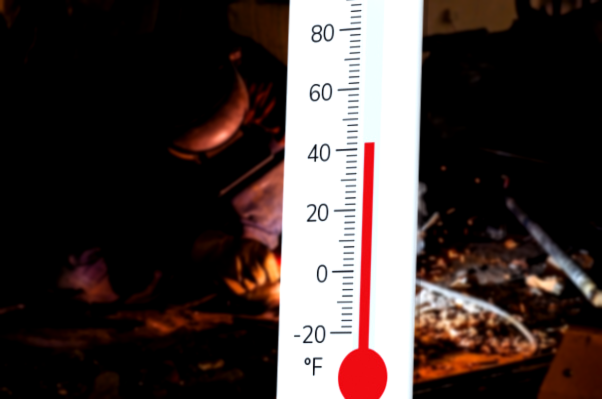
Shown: °F 42
